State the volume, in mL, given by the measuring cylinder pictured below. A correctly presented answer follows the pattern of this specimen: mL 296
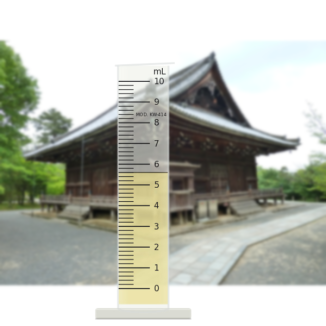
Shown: mL 5.6
